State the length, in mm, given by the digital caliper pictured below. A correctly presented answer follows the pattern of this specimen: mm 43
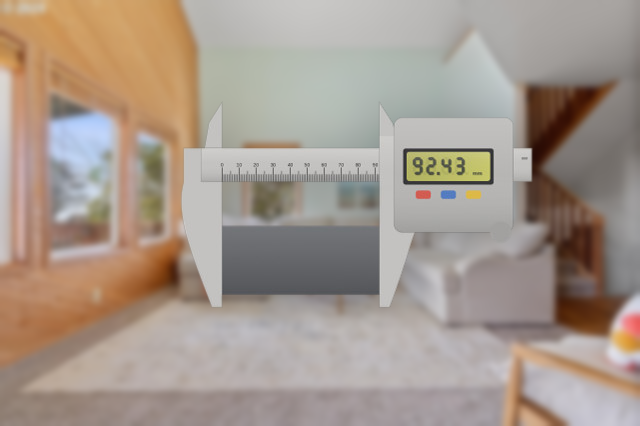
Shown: mm 92.43
